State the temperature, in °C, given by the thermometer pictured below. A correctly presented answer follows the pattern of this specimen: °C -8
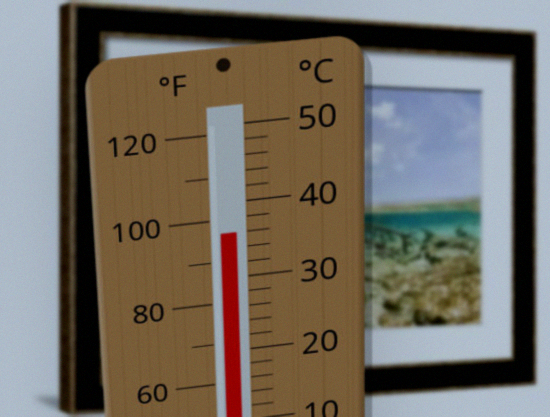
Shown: °C 36
